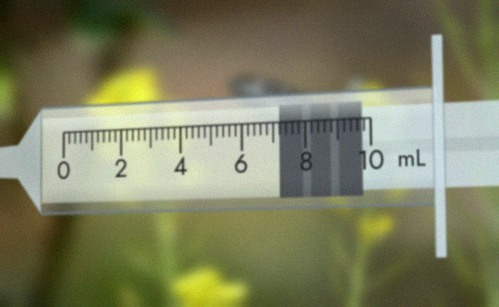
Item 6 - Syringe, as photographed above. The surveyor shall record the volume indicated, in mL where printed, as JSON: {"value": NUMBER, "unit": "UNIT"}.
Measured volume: {"value": 7.2, "unit": "mL"}
